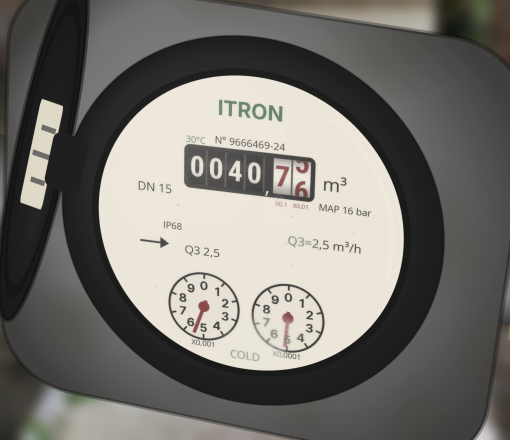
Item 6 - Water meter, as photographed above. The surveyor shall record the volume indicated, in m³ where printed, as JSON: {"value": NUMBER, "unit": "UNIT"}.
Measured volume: {"value": 40.7555, "unit": "m³"}
